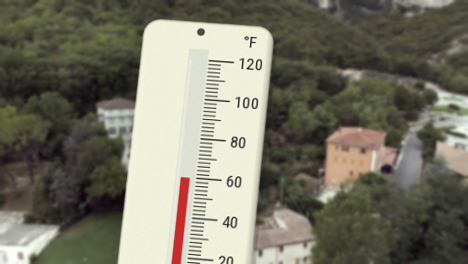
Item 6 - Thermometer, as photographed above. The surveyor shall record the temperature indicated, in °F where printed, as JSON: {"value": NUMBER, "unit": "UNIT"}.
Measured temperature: {"value": 60, "unit": "°F"}
